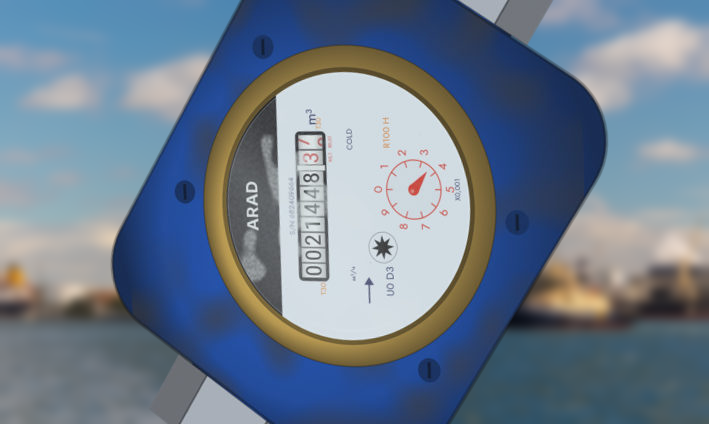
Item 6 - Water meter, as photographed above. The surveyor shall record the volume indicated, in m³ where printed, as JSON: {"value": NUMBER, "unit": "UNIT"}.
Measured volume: {"value": 21448.373, "unit": "m³"}
